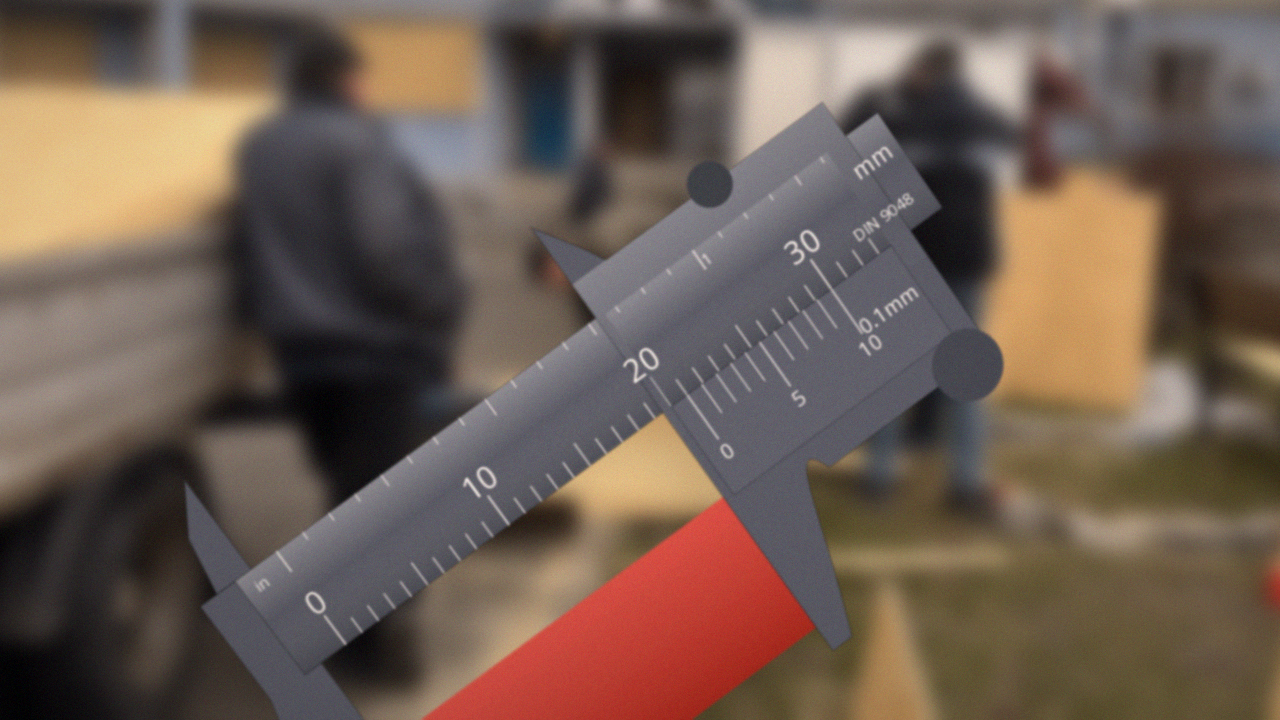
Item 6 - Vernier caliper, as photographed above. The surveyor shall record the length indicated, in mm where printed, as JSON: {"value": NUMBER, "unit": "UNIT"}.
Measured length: {"value": 21.0, "unit": "mm"}
